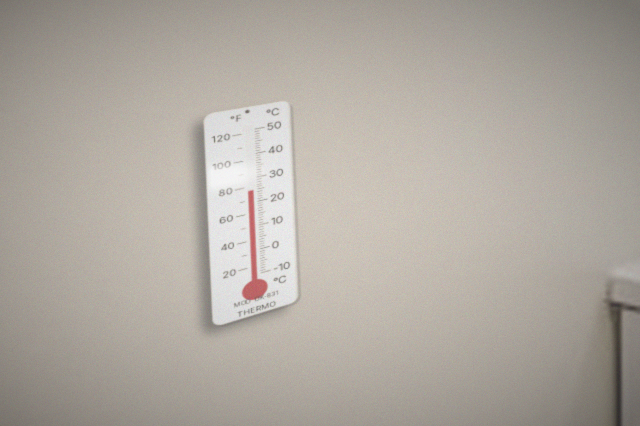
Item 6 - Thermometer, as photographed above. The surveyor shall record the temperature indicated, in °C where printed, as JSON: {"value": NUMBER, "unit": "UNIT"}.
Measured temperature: {"value": 25, "unit": "°C"}
